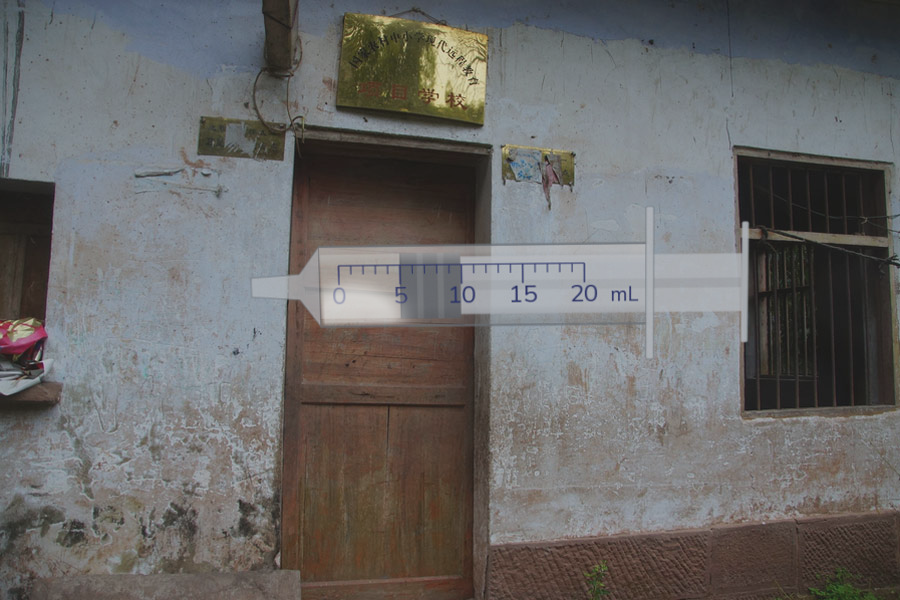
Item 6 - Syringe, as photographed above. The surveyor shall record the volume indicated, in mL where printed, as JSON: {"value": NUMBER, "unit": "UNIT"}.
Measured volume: {"value": 5, "unit": "mL"}
